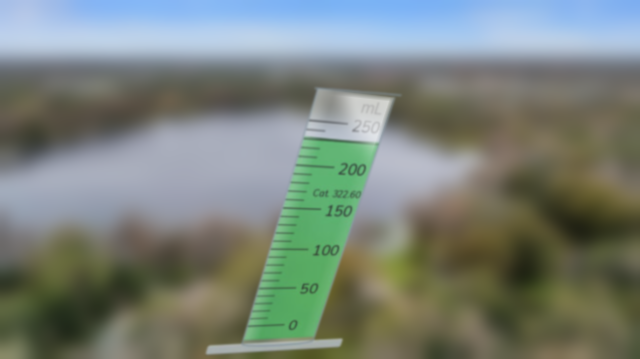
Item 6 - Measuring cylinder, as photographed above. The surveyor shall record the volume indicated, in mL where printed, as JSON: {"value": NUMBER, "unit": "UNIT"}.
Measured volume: {"value": 230, "unit": "mL"}
